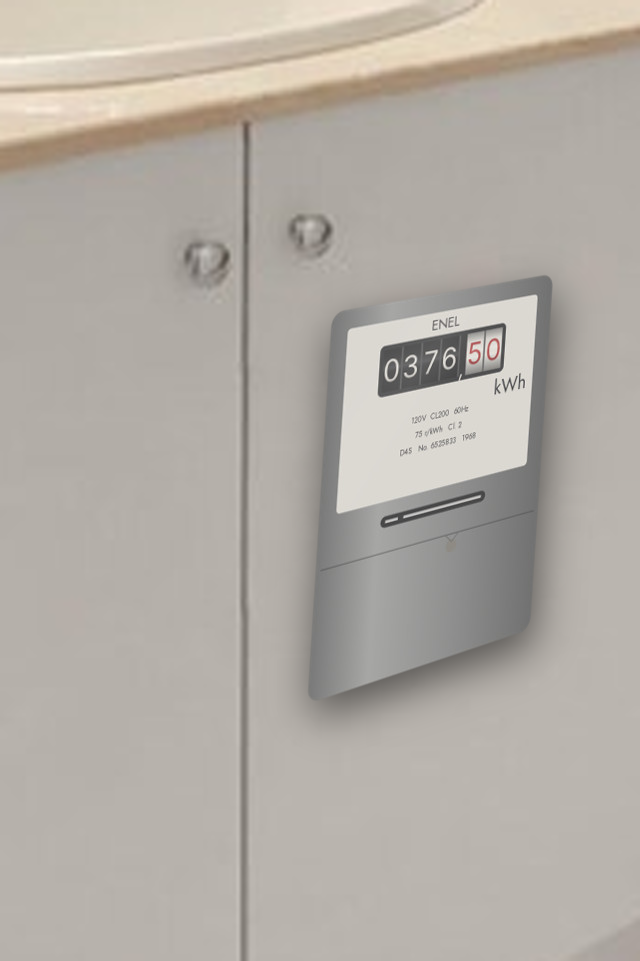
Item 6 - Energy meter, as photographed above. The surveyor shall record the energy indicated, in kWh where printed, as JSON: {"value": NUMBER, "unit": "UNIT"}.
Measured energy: {"value": 376.50, "unit": "kWh"}
